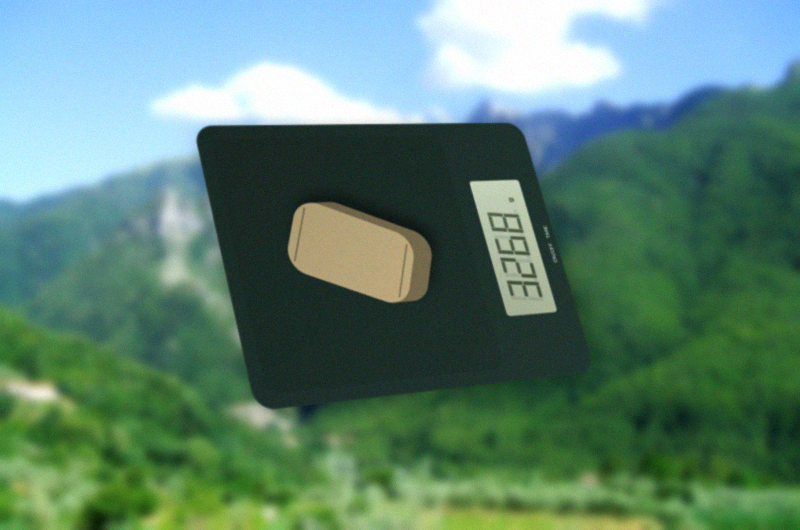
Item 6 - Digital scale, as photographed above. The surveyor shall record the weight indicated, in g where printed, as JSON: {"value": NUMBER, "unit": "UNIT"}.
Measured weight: {"value": 3268, "unit": "g"}
